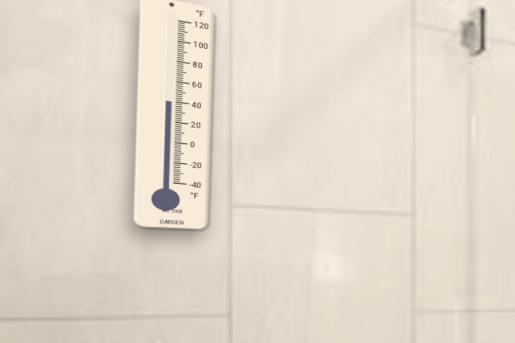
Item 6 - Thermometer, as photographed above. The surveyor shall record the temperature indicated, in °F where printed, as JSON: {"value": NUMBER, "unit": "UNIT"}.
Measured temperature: {"value": 40, "unit": "°F"}
